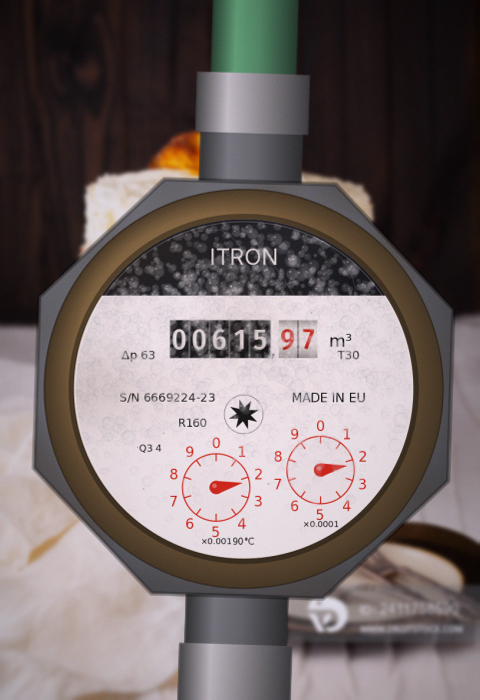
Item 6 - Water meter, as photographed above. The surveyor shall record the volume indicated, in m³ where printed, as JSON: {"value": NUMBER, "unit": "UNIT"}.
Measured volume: {"value": 615.9722, "unit": "m³"}
